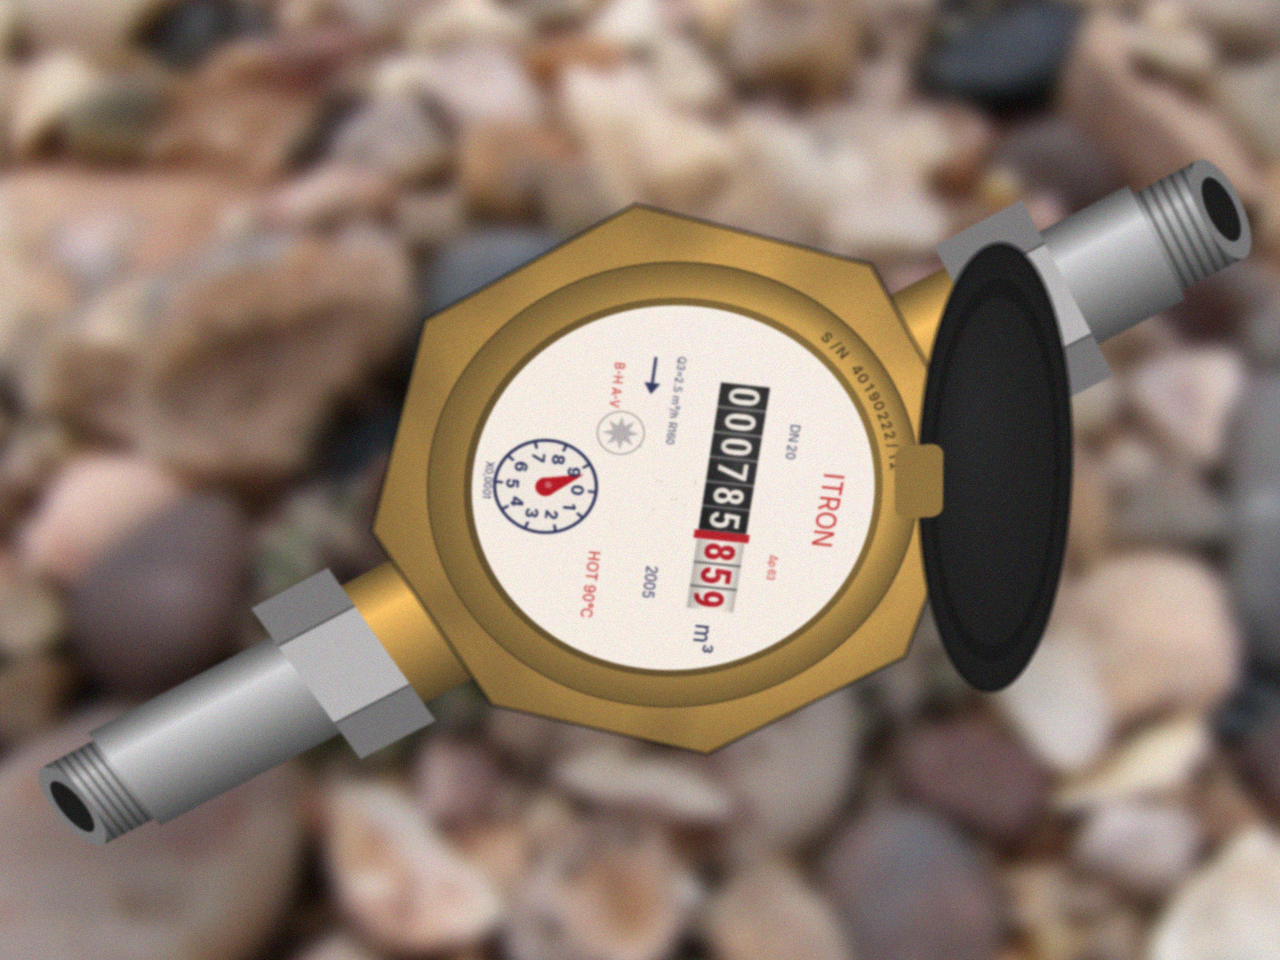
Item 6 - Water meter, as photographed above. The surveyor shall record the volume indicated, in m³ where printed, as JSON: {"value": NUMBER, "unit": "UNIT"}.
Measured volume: {"value": 785.8589, "unit": "m³"}
